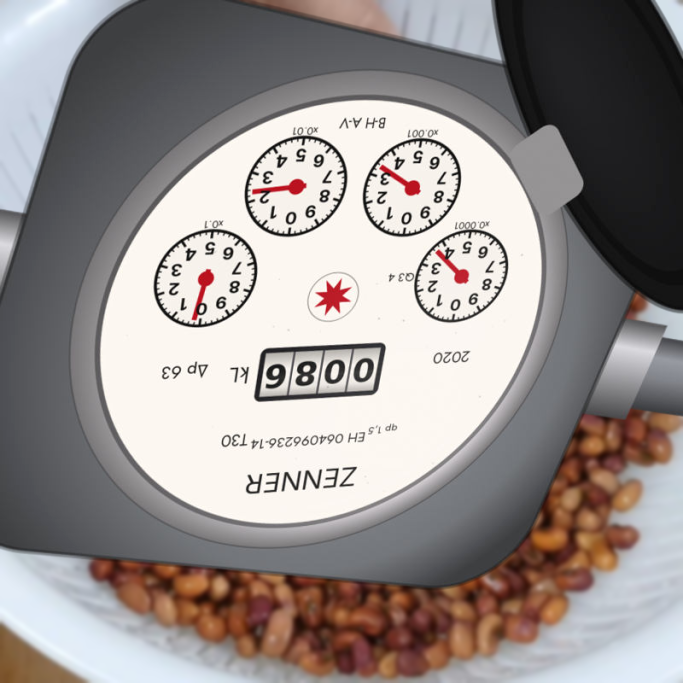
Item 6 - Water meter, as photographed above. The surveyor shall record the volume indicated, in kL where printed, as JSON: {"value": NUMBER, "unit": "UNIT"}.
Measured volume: {"value": 86.0233, "unit": "kL"}
